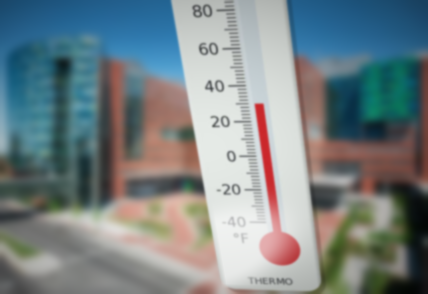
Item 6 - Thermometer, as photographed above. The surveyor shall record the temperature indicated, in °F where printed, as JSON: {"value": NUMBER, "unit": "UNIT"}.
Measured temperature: {"value": 30, "unit": "°F"}
